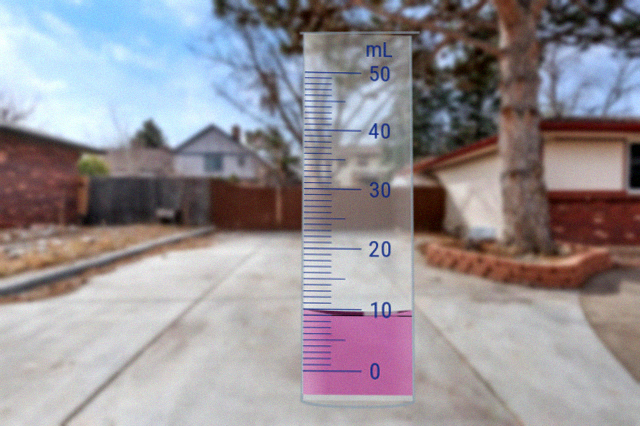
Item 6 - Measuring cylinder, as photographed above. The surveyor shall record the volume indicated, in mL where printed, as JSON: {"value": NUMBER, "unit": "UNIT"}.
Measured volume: {"value": 9, "unit": "mL"}
